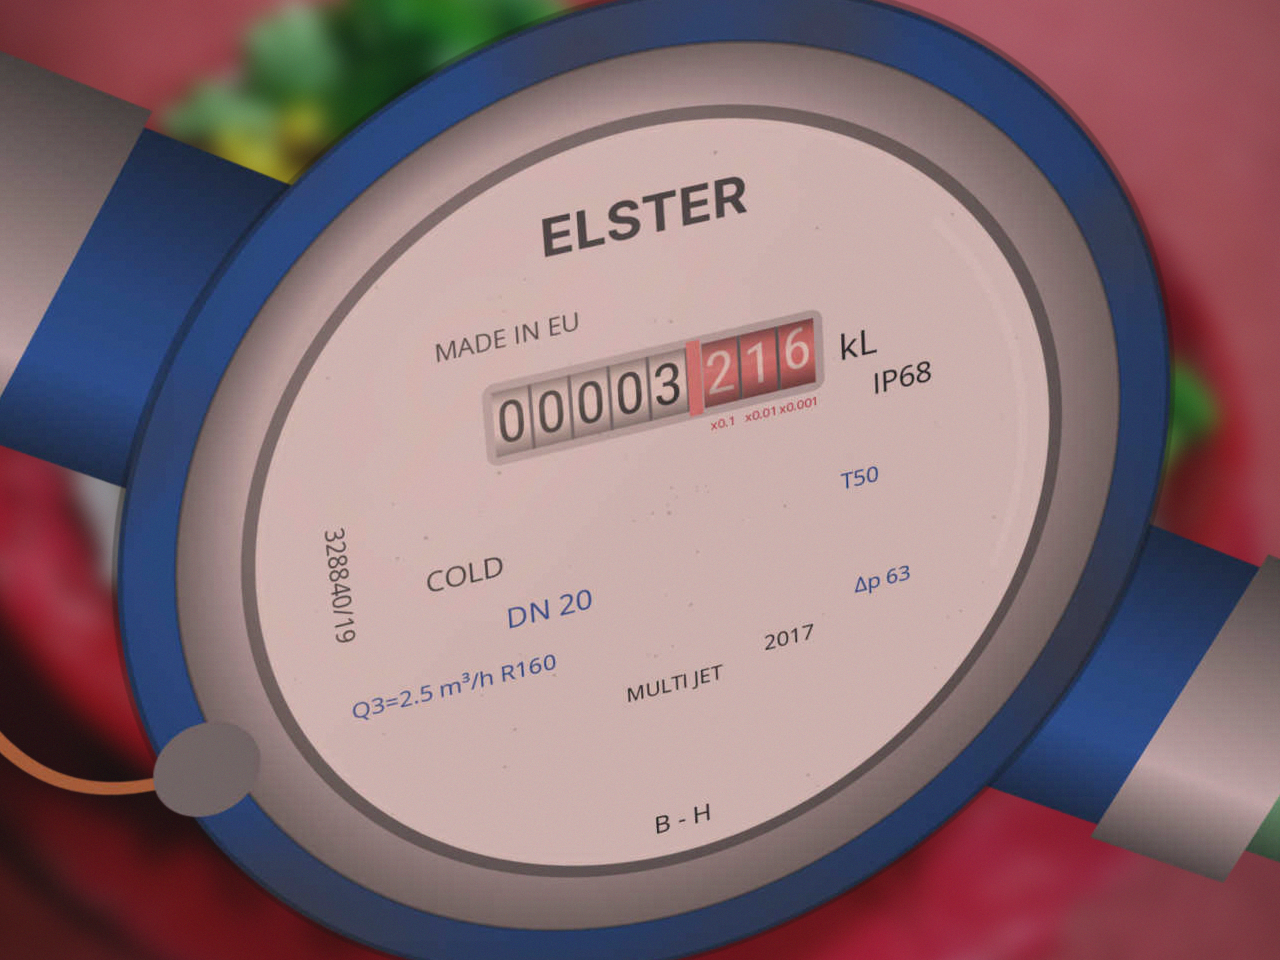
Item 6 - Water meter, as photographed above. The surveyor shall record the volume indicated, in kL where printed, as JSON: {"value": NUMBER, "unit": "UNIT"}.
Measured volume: {"value": 3.216, "unit": "kL"}
